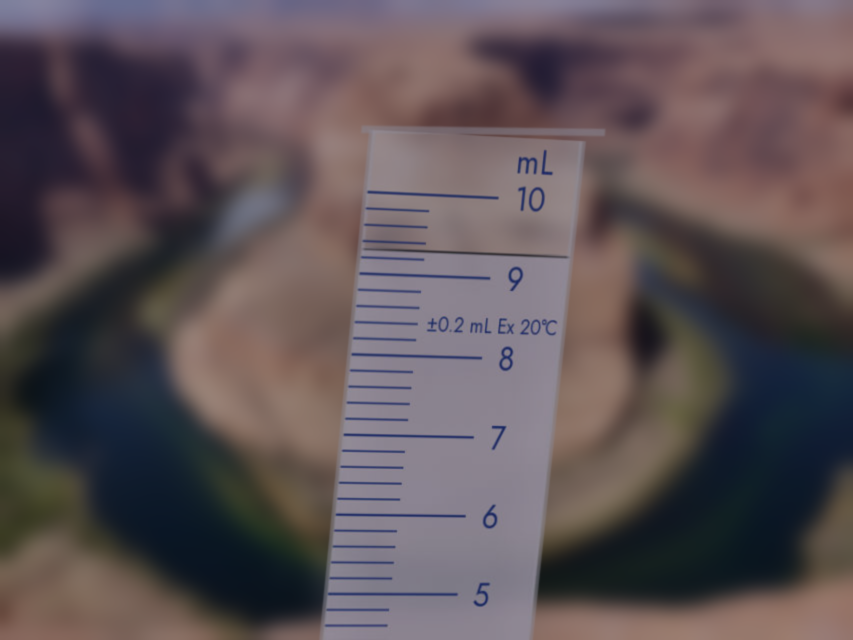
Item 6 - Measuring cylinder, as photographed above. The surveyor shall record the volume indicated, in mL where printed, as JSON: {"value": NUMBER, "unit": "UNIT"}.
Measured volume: {"value": 9.3, "unit": "mL"}
